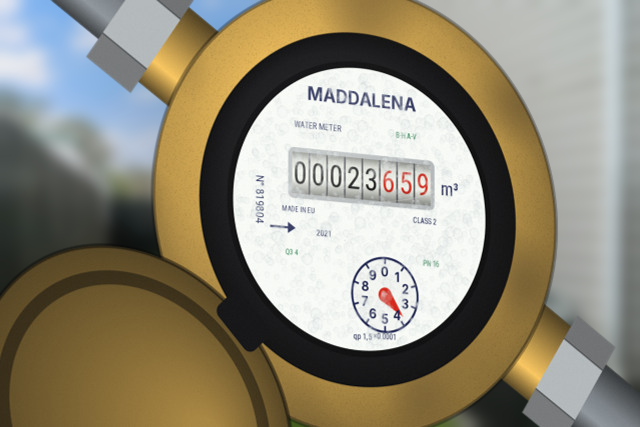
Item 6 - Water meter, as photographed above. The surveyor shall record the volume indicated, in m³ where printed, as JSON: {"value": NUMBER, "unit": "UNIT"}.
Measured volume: {"value": 23.6593, "unit": "m³"}
